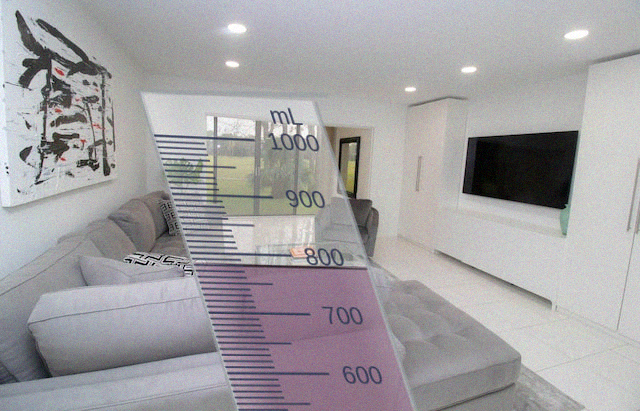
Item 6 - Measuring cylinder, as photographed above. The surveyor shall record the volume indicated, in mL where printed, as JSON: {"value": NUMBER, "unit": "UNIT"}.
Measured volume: {"value": 780, "unit": "mL"}
